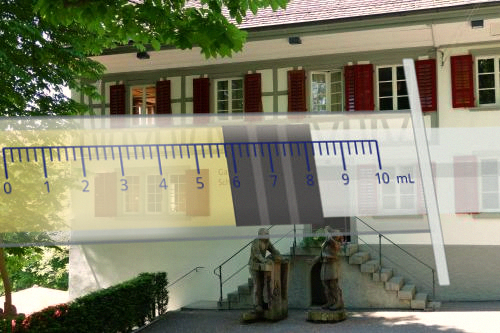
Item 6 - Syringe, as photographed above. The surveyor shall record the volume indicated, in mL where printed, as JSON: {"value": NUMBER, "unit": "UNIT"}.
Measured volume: {"value": 5.8, "unit": "mL"}
